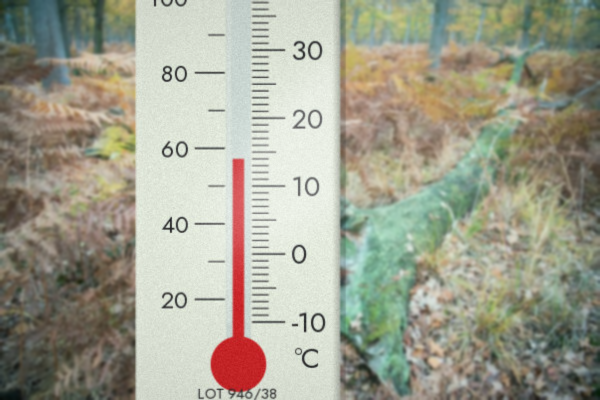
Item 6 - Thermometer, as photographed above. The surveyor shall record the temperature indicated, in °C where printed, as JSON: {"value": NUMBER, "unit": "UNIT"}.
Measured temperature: {"value": 14, "unit": "°C"}
